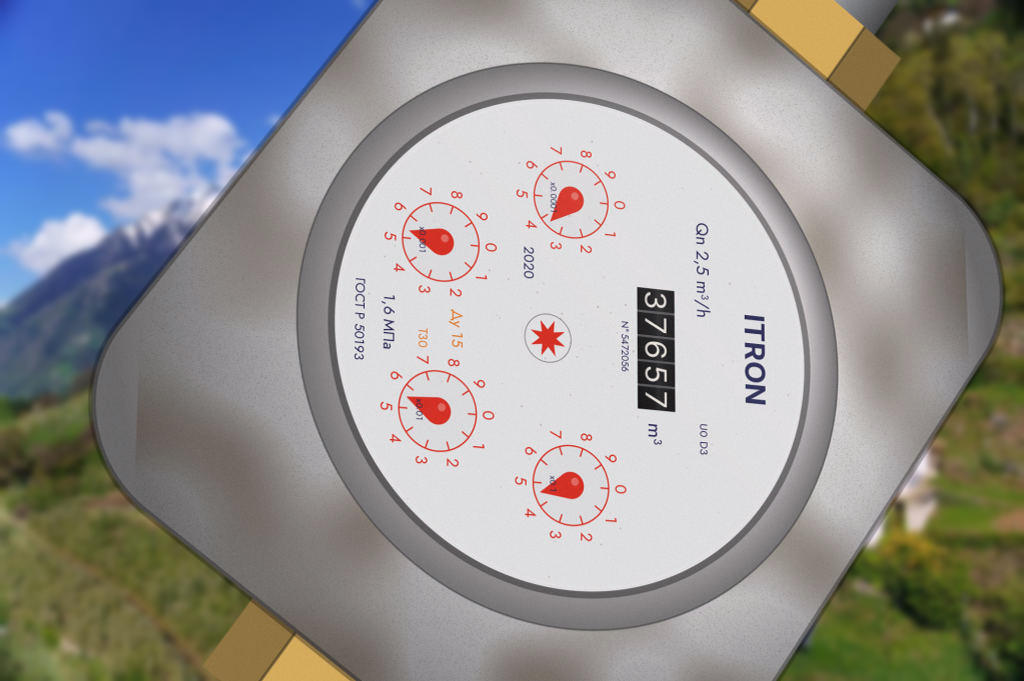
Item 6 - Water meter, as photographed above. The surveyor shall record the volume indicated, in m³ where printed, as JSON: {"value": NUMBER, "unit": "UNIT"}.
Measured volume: {"value": 37657.4553, "unit": "m³"}
